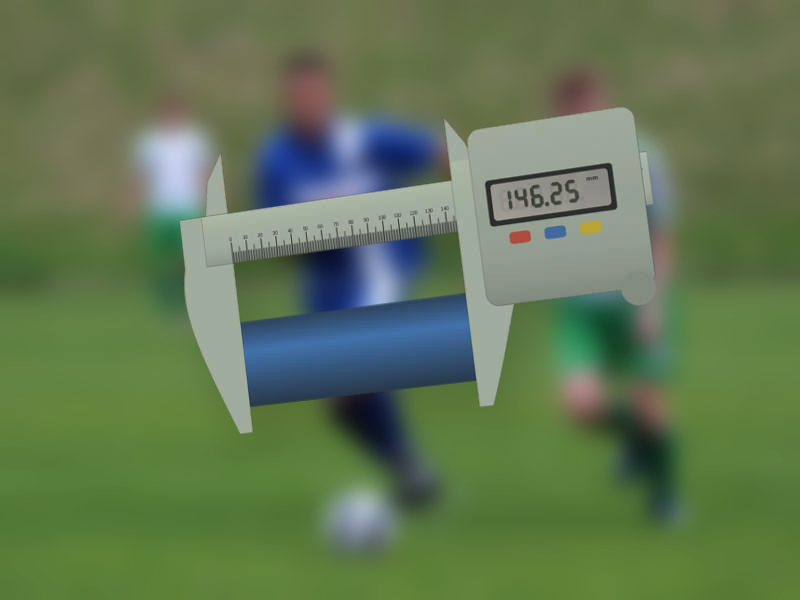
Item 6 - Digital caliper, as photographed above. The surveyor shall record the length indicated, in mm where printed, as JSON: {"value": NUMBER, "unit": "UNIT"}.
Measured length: {"value": 146.25, "unit": "mm"}
